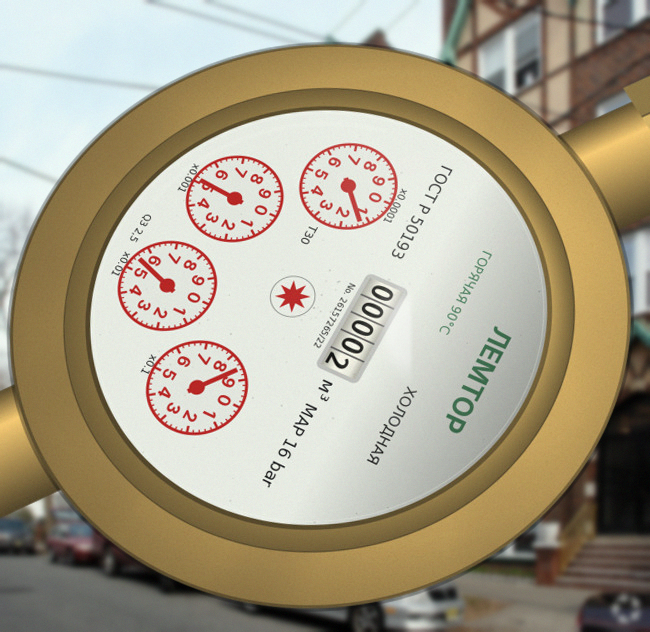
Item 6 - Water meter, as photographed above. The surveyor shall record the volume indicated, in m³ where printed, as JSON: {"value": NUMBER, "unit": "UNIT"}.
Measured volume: {"value": 1.8551, "unit": "m³"}
